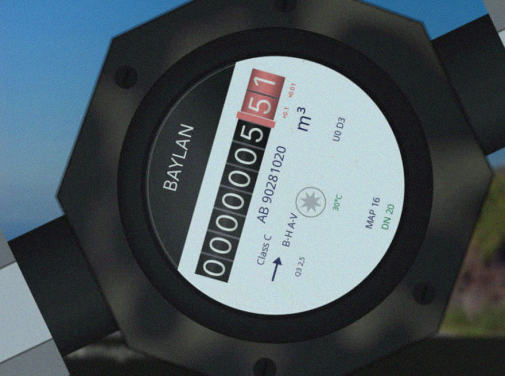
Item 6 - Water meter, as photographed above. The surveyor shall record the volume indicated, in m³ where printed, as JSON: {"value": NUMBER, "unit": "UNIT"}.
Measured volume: {"value": 5.51, "unit": "m³"}
